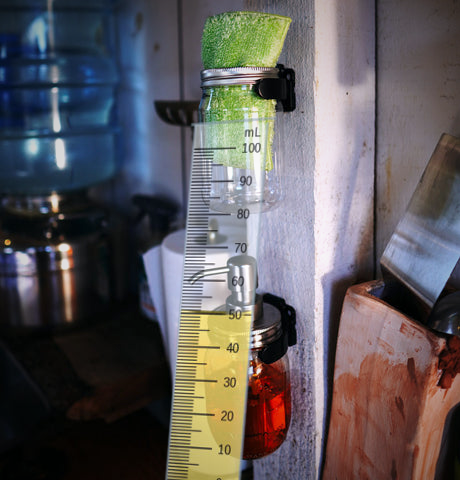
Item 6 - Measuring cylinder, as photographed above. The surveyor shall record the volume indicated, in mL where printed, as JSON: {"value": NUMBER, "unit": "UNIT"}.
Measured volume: {"value": 50, "unit": "mL"}
